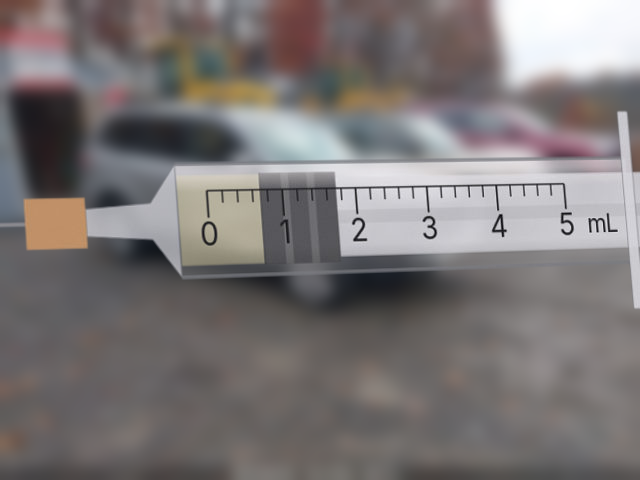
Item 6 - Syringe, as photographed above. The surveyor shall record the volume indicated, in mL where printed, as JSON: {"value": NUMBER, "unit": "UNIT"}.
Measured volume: {"value": 0.7, "unit": "mL"}
